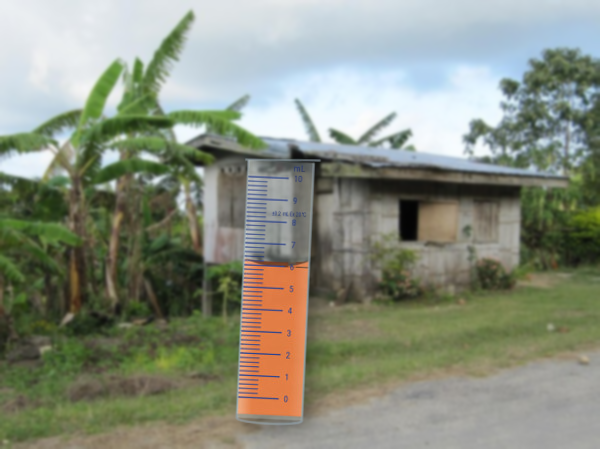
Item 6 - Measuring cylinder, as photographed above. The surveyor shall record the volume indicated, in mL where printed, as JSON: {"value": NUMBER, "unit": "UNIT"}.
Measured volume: {"value": 6, "unit": "mL"}
